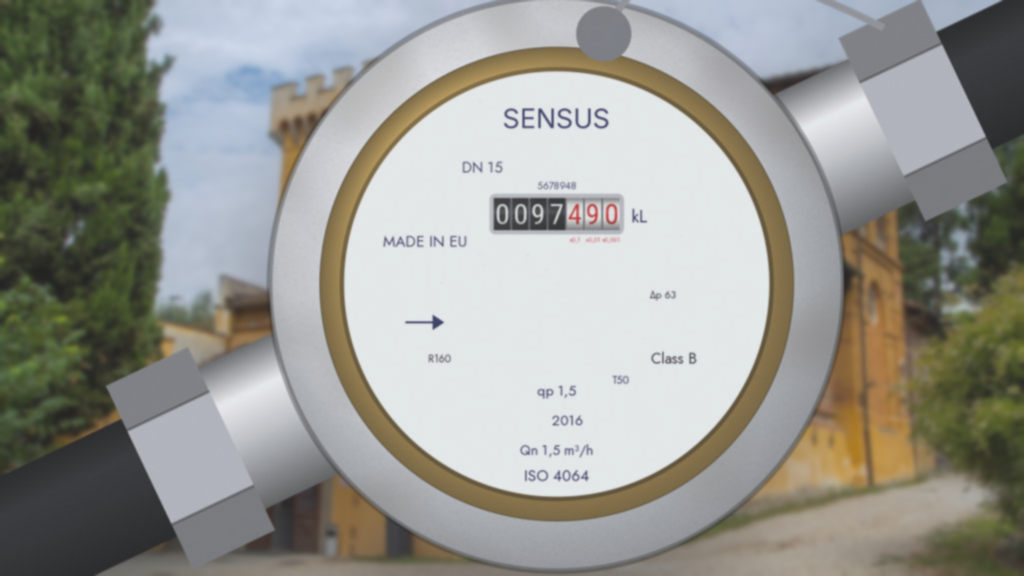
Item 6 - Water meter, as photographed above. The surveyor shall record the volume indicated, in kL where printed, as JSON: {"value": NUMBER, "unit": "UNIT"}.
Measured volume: {"value": 97.490, "unit": "kL"}
